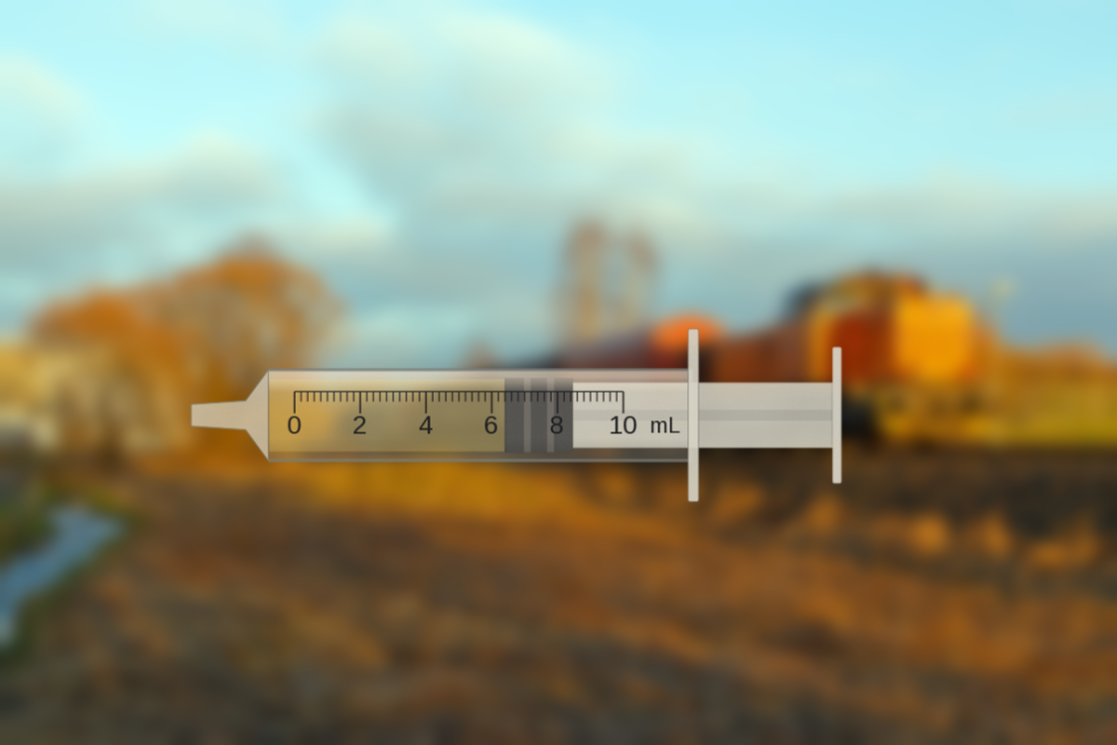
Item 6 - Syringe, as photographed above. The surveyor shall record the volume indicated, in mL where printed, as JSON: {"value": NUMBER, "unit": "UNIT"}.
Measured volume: {"value": 6.4, "unit": "mL"}
